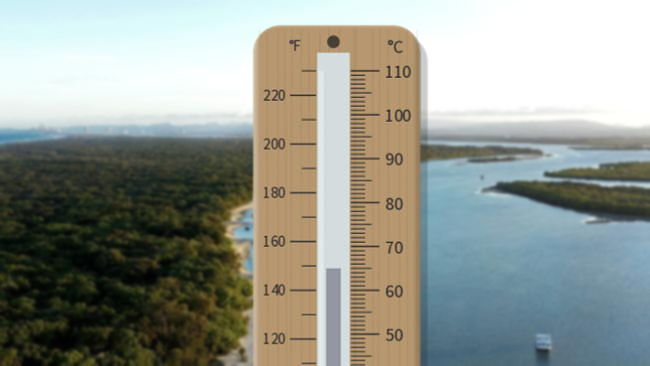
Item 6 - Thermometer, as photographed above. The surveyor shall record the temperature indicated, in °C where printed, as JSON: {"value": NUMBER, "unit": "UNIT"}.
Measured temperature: {"value": 65, "unit": "°C"}
